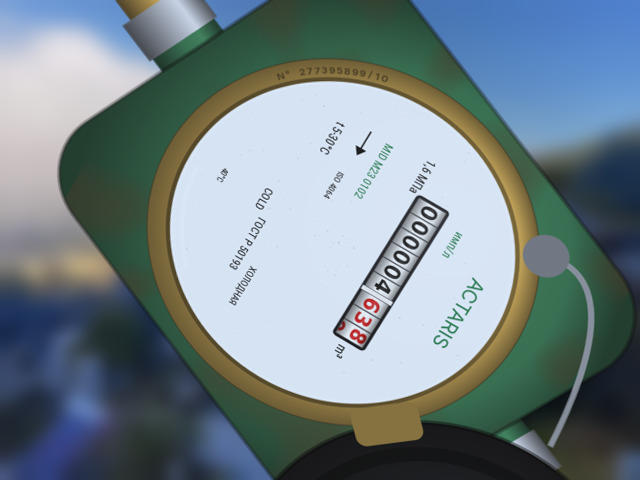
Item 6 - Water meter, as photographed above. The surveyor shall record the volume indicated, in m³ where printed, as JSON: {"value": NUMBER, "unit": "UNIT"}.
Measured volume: {"value": 4.638, "unit": "m³"}
